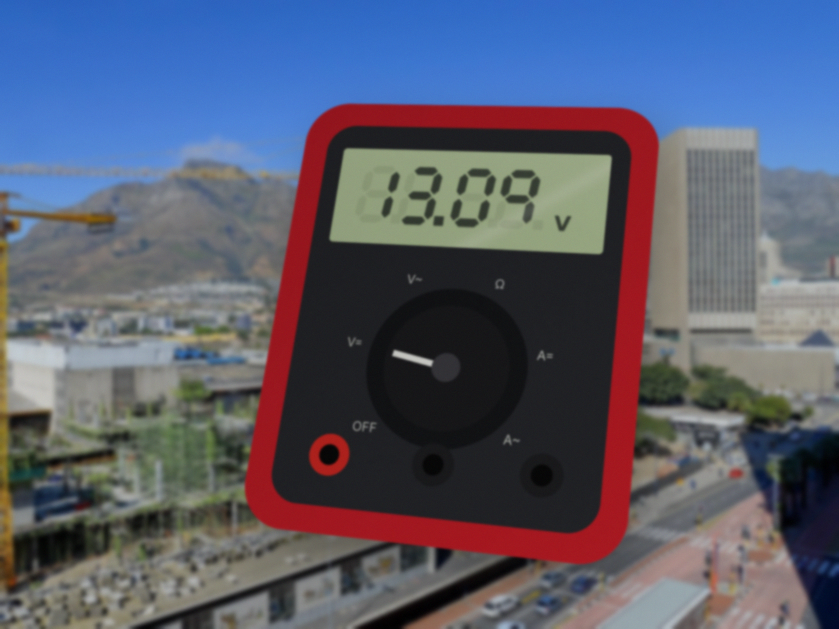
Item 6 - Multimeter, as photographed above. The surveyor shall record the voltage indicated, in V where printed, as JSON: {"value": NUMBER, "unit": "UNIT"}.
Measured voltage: {"value": 13.09, "unit": "V"}
